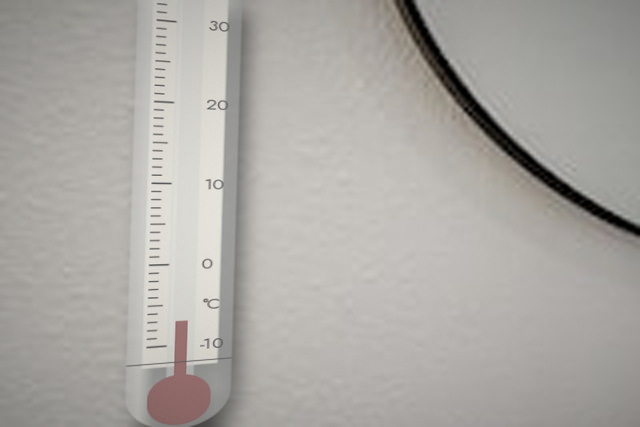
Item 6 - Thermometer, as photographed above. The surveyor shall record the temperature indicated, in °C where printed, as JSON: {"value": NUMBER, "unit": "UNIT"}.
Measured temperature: {"value": -7, "unit": "°C"}
